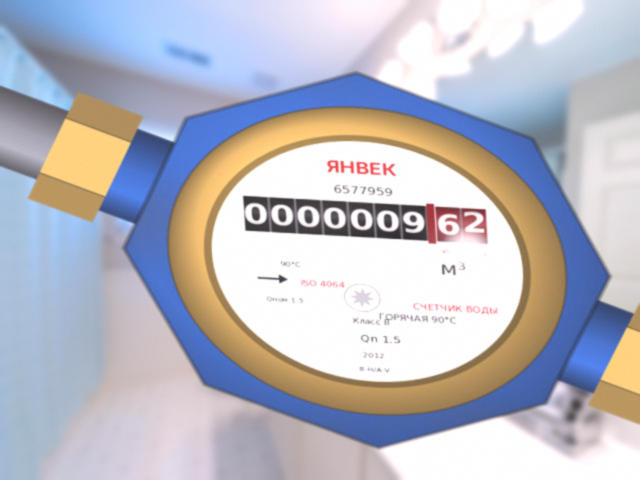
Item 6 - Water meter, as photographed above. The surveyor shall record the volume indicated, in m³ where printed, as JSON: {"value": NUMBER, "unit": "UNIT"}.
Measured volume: {"value": 9.62, "unit": "m³"}
